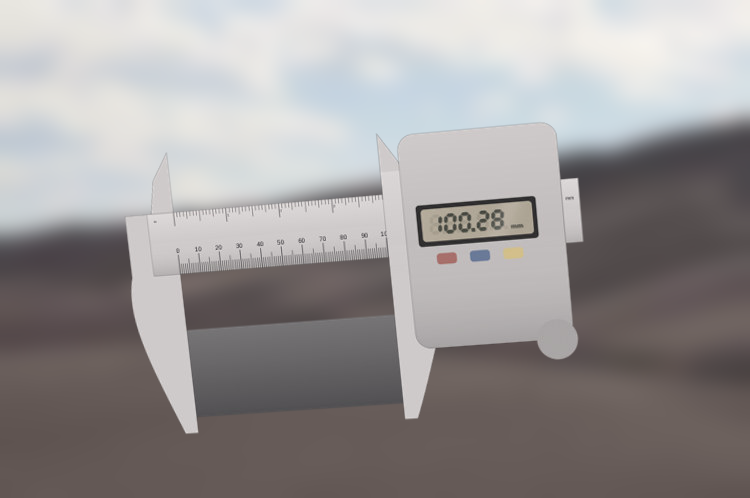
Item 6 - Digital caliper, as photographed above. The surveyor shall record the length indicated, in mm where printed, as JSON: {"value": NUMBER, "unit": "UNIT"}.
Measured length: {"value": 100.28, "unit": "mm"}
